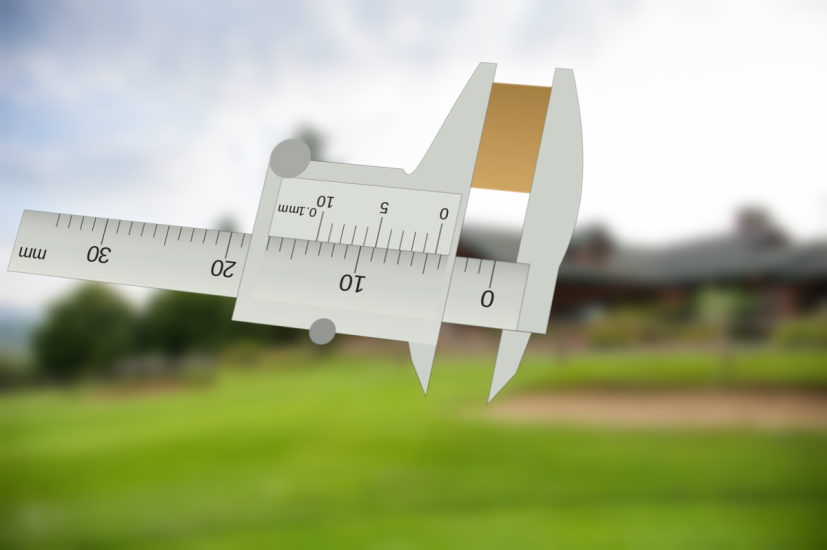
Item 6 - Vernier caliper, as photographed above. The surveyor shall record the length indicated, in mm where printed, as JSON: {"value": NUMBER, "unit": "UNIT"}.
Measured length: {"value": 4.4, "unit": "mm"}
